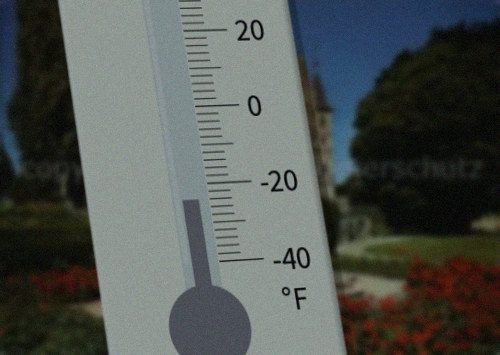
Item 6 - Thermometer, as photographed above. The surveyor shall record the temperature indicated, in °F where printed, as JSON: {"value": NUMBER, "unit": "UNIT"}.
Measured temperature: {"value": -24, "unit": "°F"}
